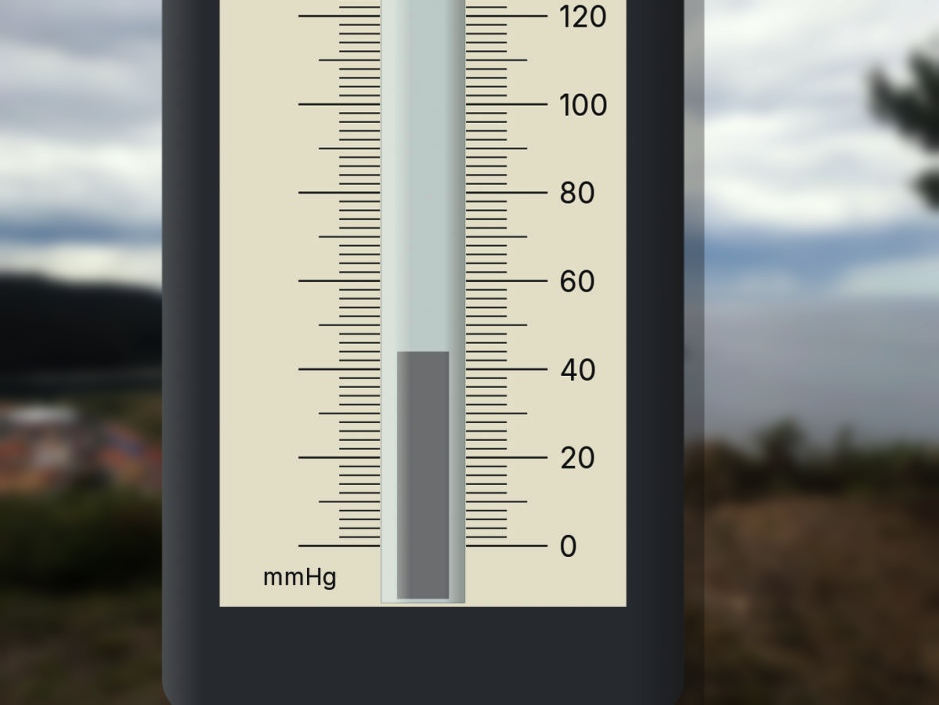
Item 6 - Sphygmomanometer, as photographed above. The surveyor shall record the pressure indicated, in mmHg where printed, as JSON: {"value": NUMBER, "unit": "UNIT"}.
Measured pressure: {"value": 44, "unit": "mmHg"}
